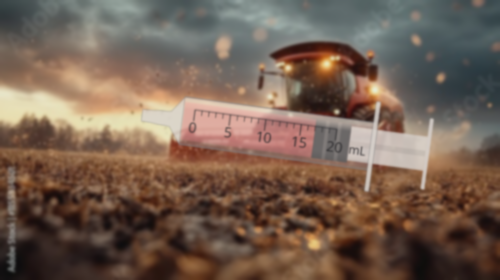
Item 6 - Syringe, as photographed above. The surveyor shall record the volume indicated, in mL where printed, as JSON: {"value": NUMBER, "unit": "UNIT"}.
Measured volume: {"value": 17, "unit": "mL"}
